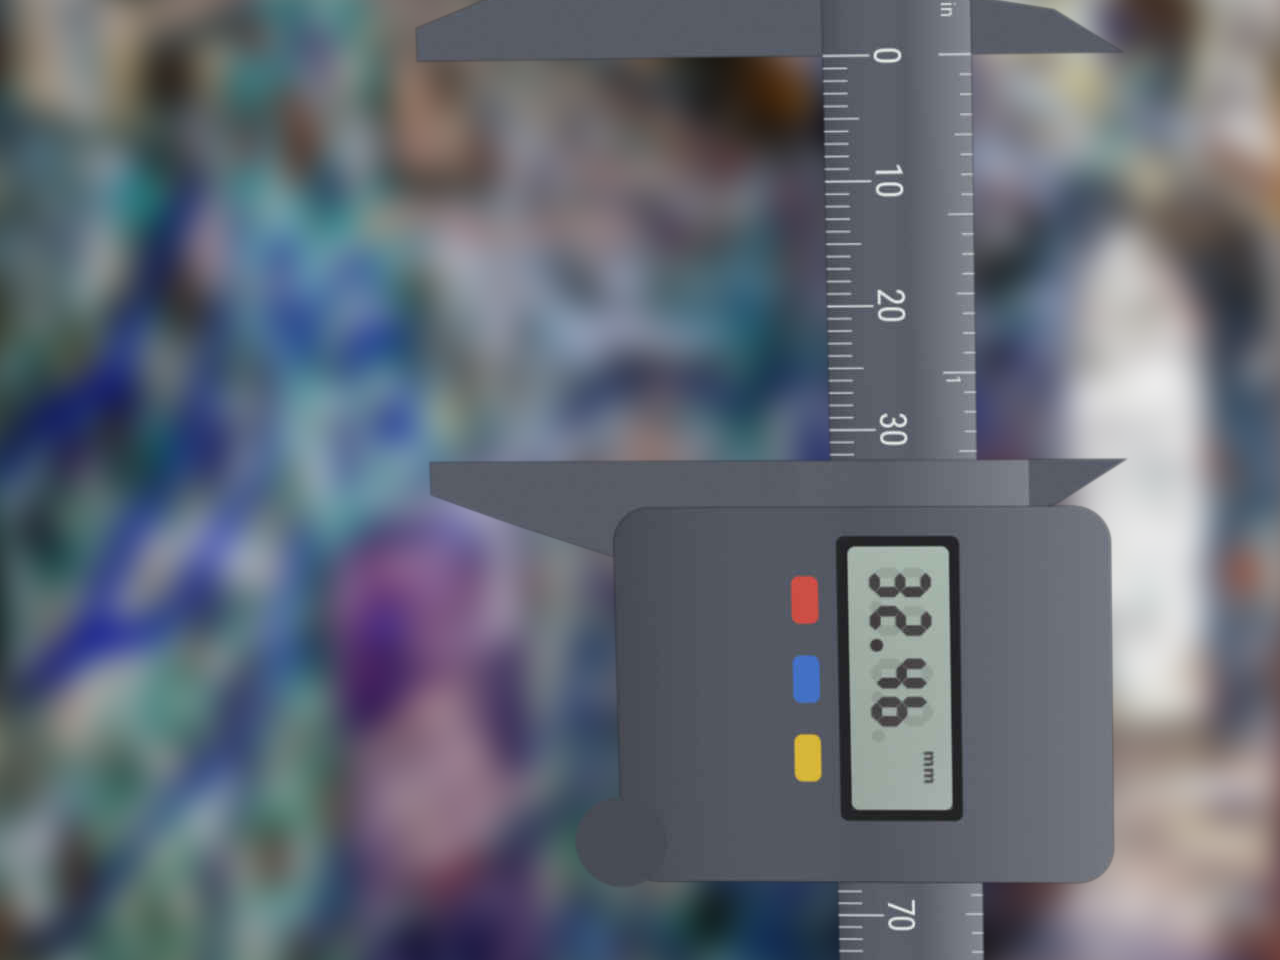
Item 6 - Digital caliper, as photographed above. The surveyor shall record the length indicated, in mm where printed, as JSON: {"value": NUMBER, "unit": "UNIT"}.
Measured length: {"value": 32.46, "unit": "mm"}
